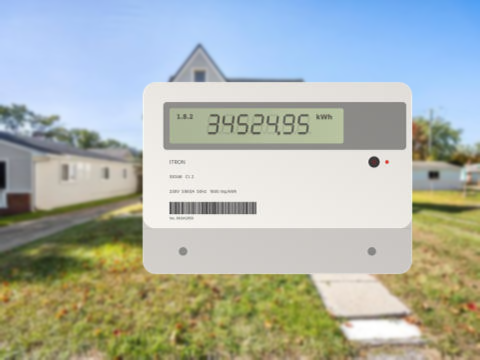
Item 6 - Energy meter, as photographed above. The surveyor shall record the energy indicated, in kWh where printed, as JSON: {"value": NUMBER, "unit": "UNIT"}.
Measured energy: {"value": 34524.95, "unit": "kWh"}
